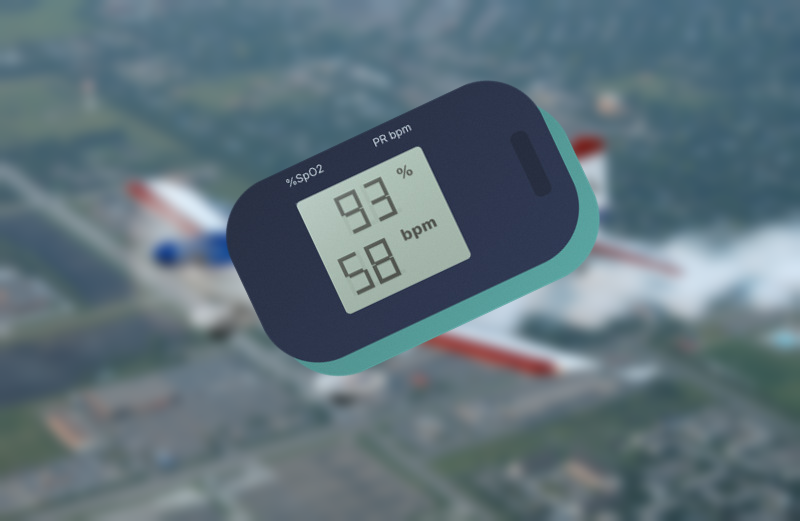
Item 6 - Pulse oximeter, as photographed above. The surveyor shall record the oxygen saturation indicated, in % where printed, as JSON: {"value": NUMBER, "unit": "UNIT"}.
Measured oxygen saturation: {"value": 93, "unit": "%"}
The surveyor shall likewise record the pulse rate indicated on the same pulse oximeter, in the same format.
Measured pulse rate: {"value": 58, "unit": "bpm"}
